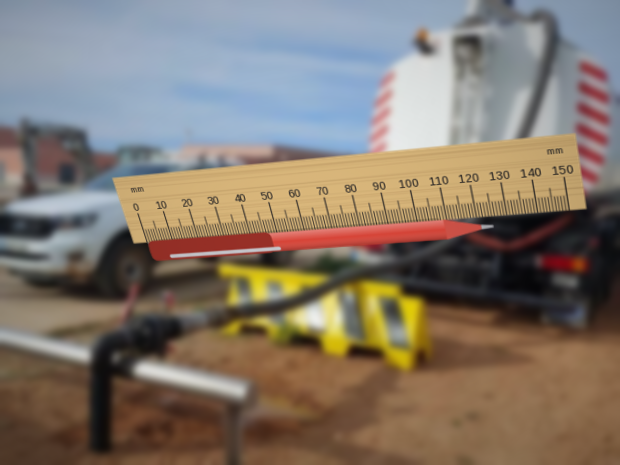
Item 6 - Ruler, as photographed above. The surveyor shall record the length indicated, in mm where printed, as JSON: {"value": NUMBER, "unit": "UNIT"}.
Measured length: {"value": 125, "unit": "mm"}
